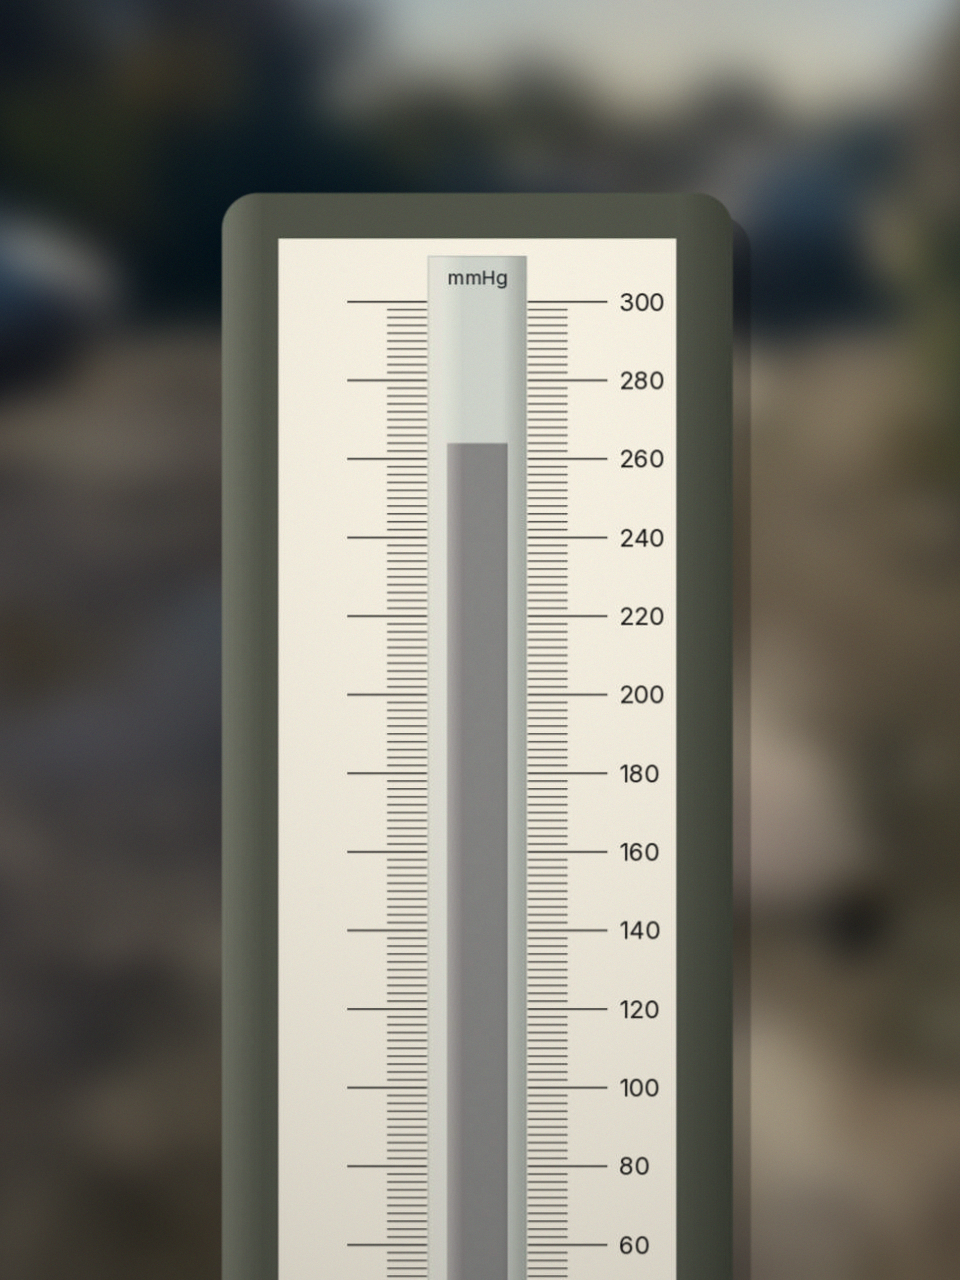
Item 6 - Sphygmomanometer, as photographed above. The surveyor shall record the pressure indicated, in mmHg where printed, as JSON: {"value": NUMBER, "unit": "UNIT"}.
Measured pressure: {"value": 264, "unit": "mmHg"}
